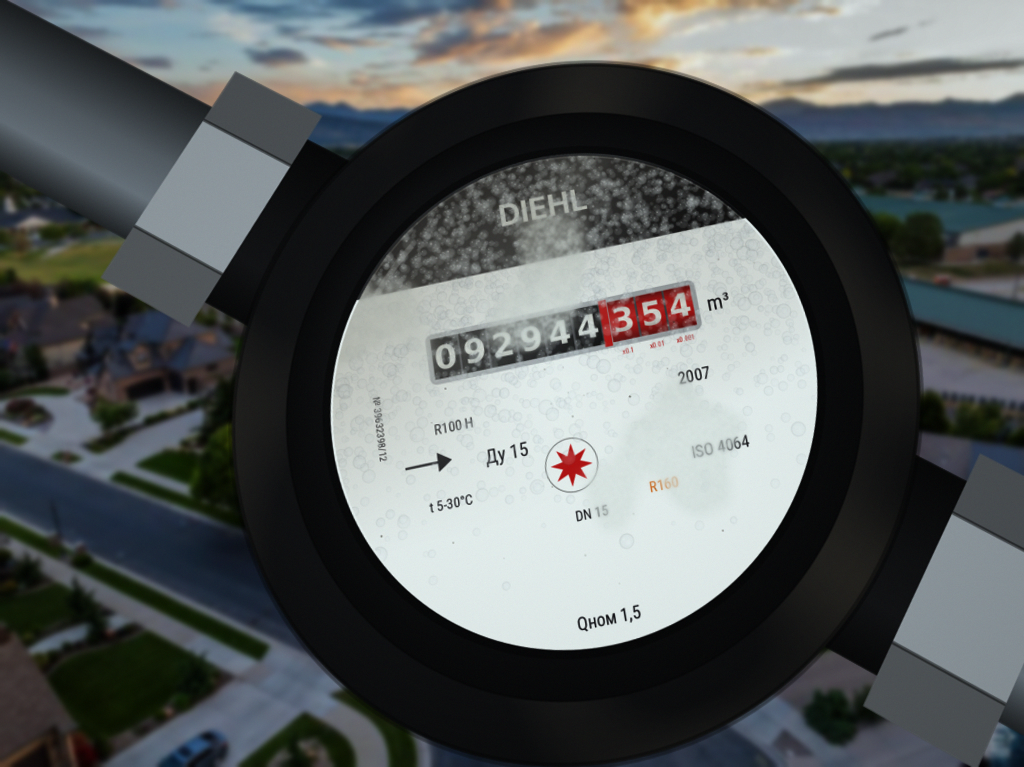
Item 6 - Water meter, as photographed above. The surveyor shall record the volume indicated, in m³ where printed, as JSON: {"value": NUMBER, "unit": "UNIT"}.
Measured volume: {"value": 92944.354, "unit": "m³"}
